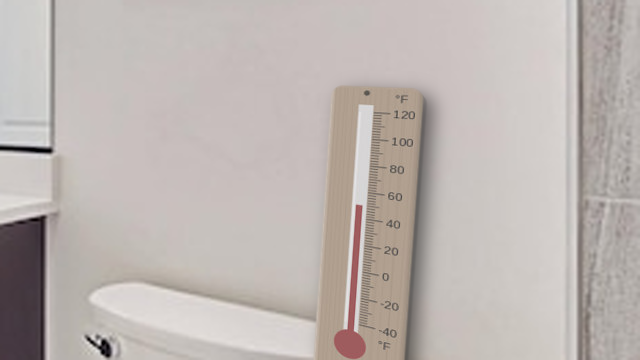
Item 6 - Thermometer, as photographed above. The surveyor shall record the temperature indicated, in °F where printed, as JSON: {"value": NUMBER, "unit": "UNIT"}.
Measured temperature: {"value": 50, "unit": "°F"}
